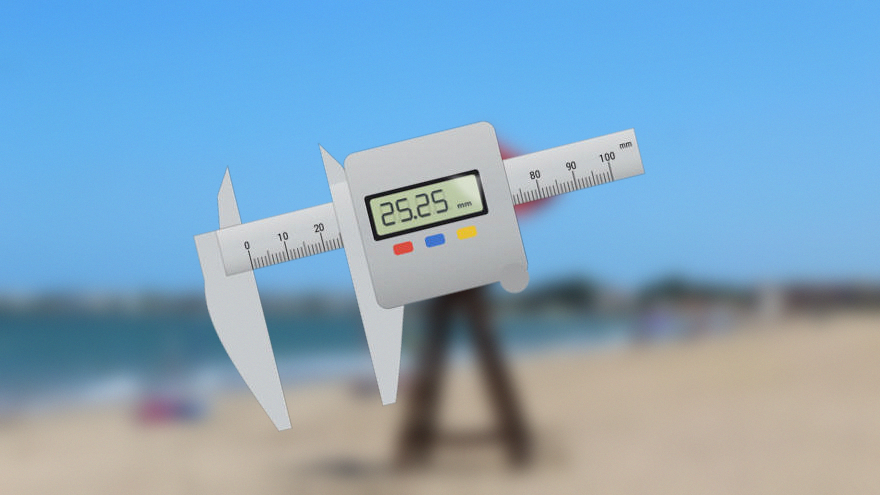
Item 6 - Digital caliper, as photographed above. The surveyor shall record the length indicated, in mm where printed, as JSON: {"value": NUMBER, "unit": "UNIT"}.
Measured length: {"value": 25.25, "unit": "mm"}
